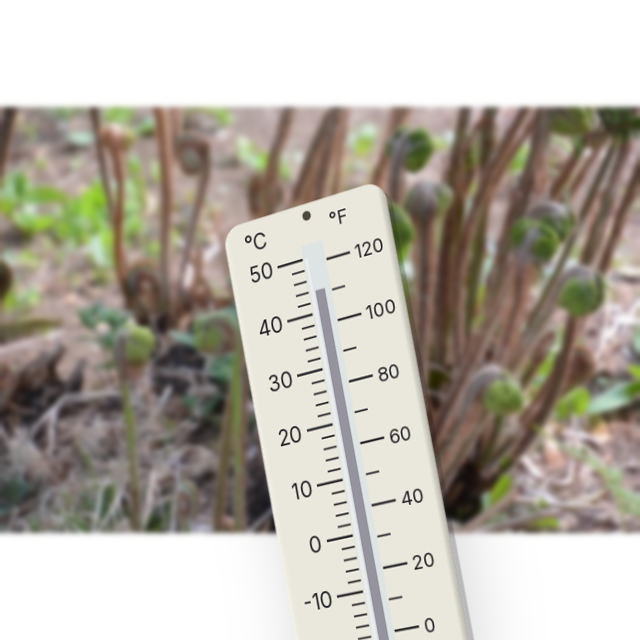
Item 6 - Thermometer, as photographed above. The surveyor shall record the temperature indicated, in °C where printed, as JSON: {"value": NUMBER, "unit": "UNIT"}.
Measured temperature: {"value": 44, "unit": "°C"}
